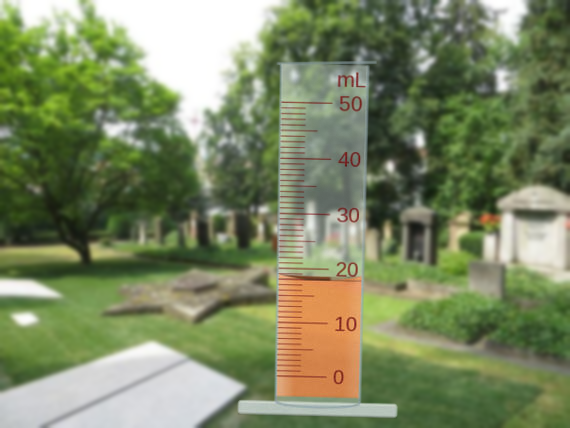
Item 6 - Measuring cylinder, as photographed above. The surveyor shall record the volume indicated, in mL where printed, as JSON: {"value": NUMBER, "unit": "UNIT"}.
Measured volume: {"value": 18, "unit": "mL"}
